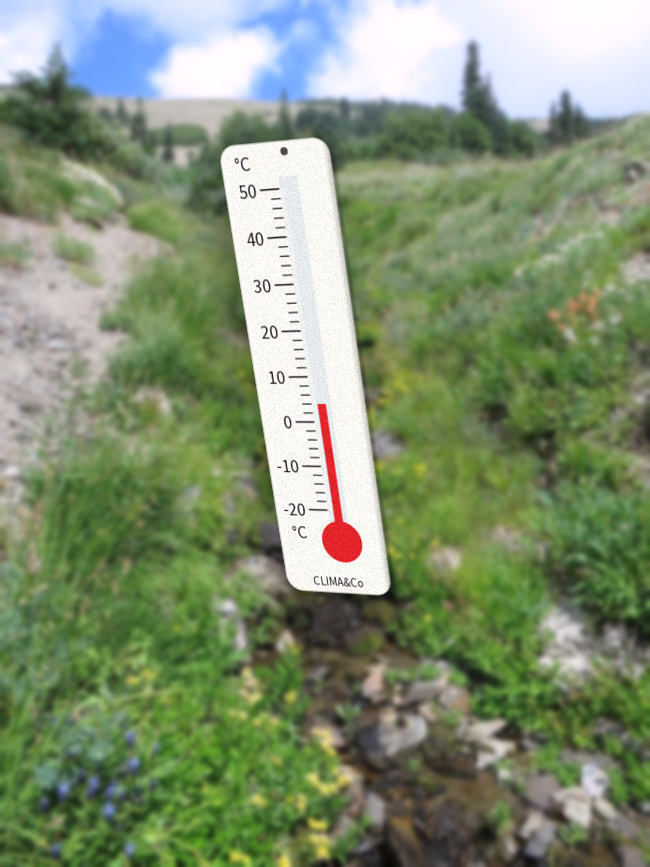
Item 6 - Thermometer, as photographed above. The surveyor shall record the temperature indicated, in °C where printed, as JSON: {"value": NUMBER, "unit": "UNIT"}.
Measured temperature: {"value": 4, "unit": "°C"}
